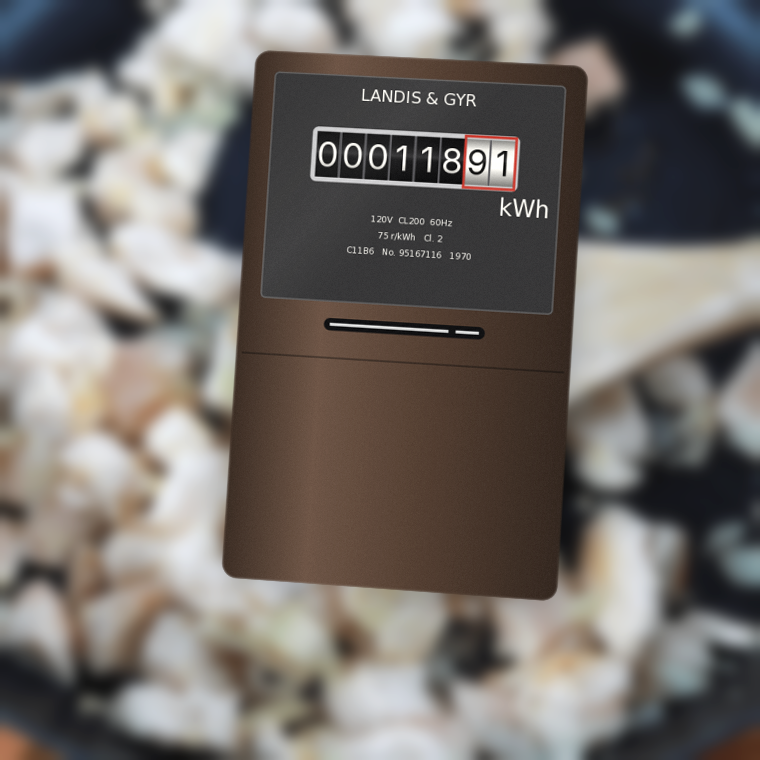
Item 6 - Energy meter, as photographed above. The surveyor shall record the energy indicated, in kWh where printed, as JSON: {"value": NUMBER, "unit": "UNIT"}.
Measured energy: {"value": 118.91, "unit": "kWh"}
